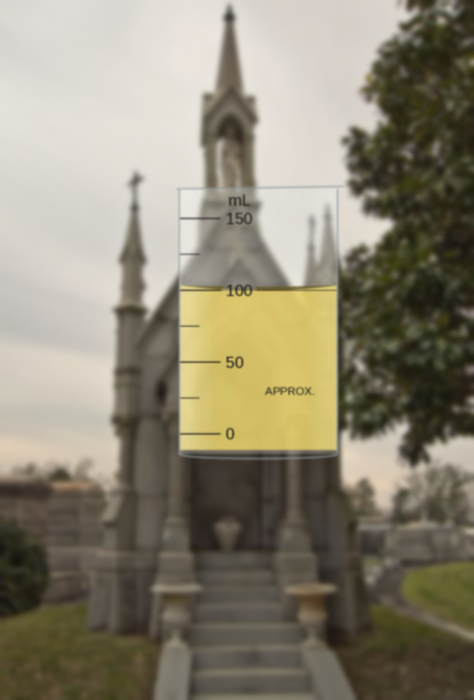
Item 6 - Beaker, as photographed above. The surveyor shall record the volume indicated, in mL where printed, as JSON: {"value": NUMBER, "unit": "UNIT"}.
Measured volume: {"value": 100, "unit": "mL"}
